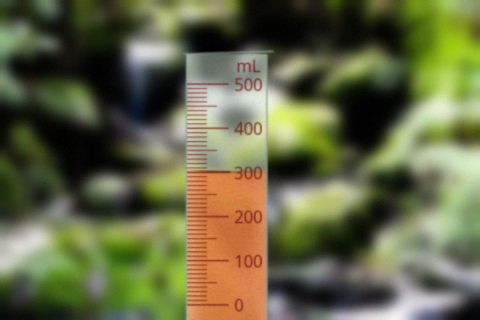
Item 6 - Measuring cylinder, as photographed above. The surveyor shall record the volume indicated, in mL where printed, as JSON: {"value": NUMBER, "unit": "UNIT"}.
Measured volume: {"value": 300, "unit": "mL"}
